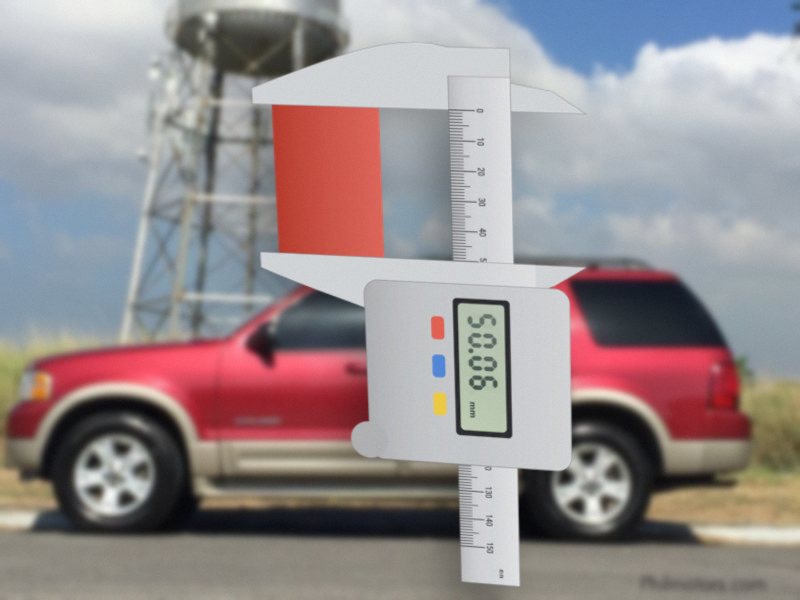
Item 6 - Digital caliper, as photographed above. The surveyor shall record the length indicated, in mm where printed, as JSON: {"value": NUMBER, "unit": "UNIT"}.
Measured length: {"value": 50.06, "unit": "mm"}
